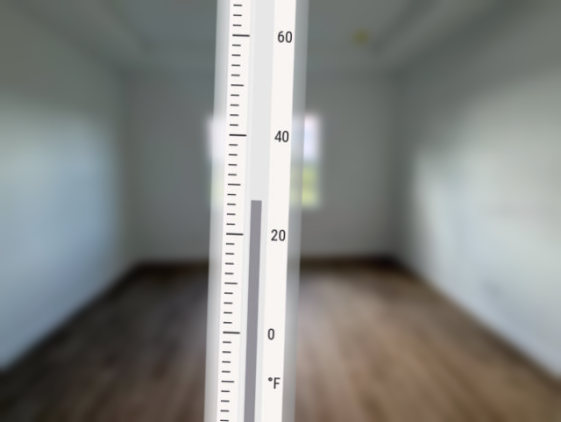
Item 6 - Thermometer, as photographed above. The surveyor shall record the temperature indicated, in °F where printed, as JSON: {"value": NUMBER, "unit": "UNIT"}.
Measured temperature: {"value": 27, "unit": "°F"}
